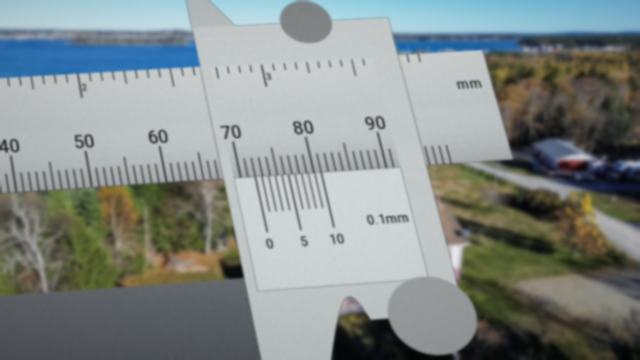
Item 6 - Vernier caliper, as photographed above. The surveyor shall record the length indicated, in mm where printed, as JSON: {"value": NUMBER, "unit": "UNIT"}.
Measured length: {"value": 72.0, "unit": "mm"}
